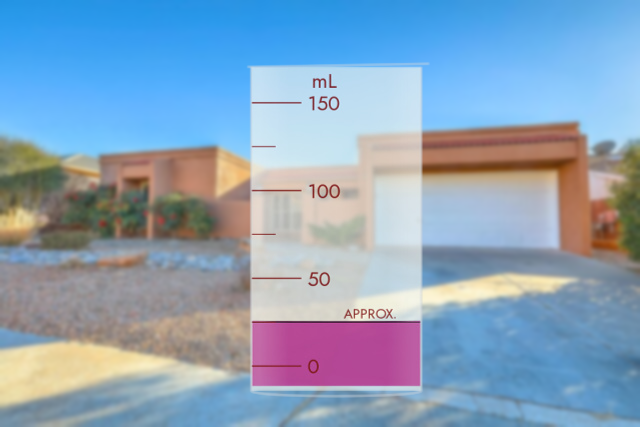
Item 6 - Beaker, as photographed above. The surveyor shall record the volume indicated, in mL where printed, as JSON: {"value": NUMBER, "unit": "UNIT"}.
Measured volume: {"value": 25, "unit": "mL"}
